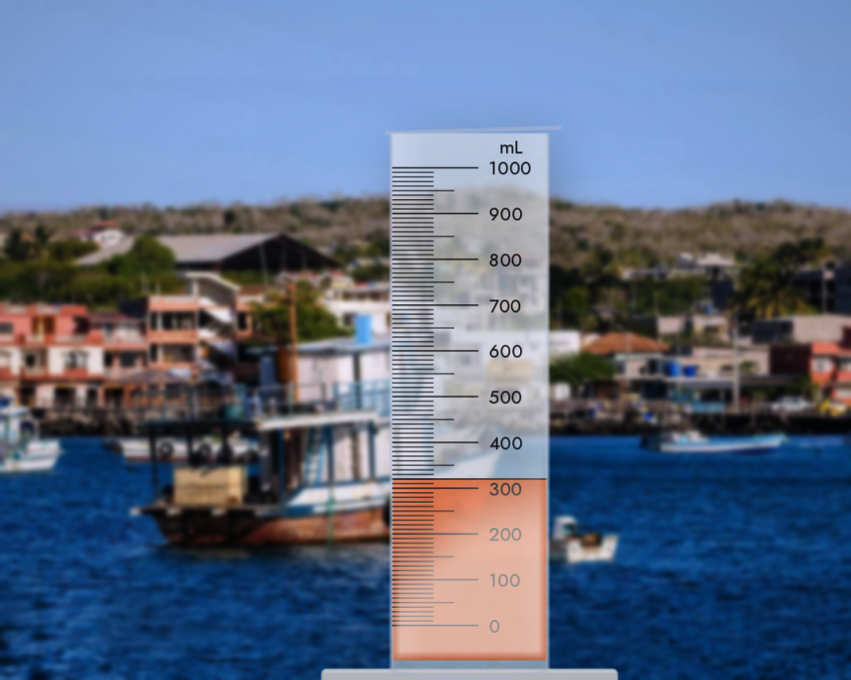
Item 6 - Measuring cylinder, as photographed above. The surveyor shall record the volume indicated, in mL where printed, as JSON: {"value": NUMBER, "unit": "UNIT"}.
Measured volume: {"value": 320, "unit": "mL"}
